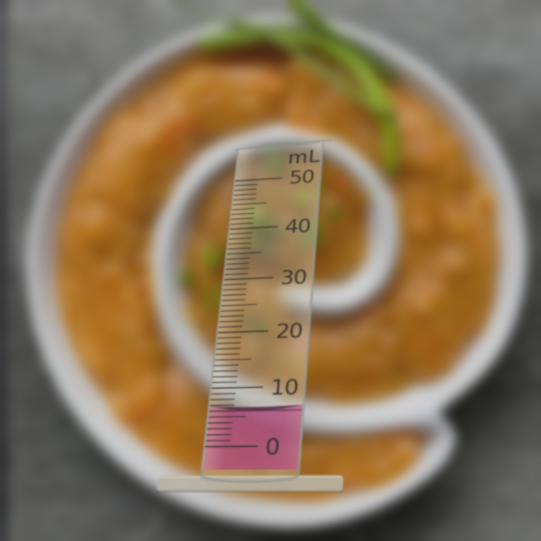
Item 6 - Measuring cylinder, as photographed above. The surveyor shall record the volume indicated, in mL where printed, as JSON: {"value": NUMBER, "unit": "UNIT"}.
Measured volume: {"value": 6, "unit": "mL"}
